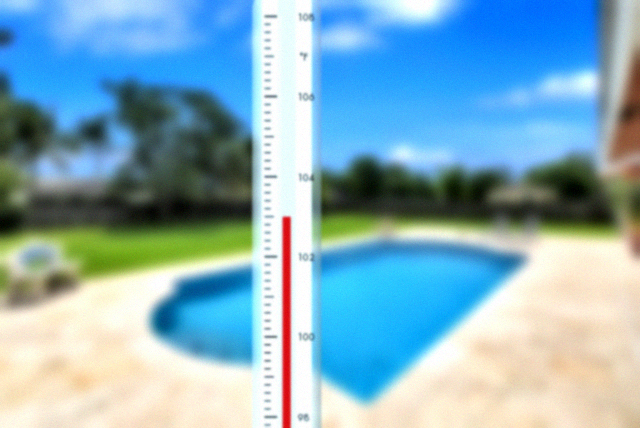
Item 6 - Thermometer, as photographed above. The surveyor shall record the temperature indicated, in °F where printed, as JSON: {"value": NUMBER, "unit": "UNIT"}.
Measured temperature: {"value": 103, "unit": "°F"}
